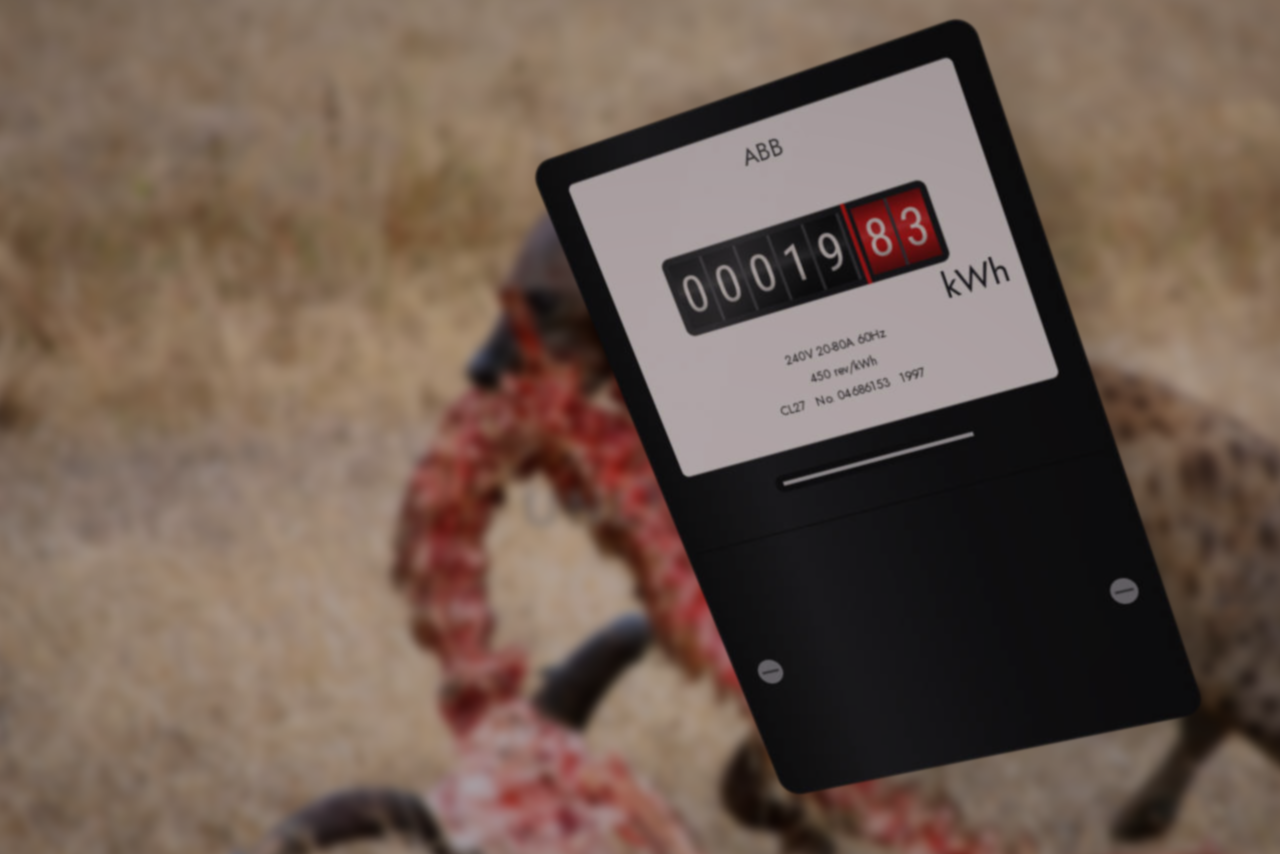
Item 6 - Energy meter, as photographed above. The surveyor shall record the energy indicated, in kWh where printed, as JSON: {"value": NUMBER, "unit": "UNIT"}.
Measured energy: {"value": 19.83, "unit": "kWh"}
